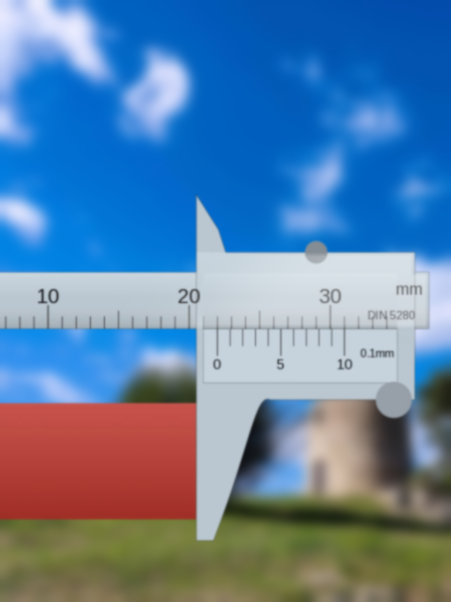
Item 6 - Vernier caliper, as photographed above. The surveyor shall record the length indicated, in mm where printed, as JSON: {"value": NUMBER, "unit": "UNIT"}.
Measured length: {"value": 22.0, "unit": "mm"}
